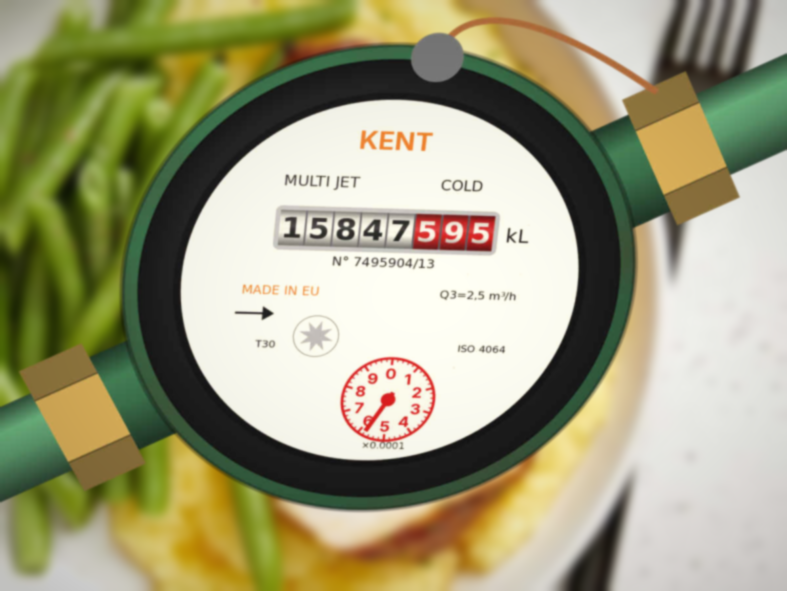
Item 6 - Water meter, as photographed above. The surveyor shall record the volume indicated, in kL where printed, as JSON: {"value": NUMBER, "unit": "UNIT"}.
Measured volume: {"value": 15847.5955, "unit": "kL"}
